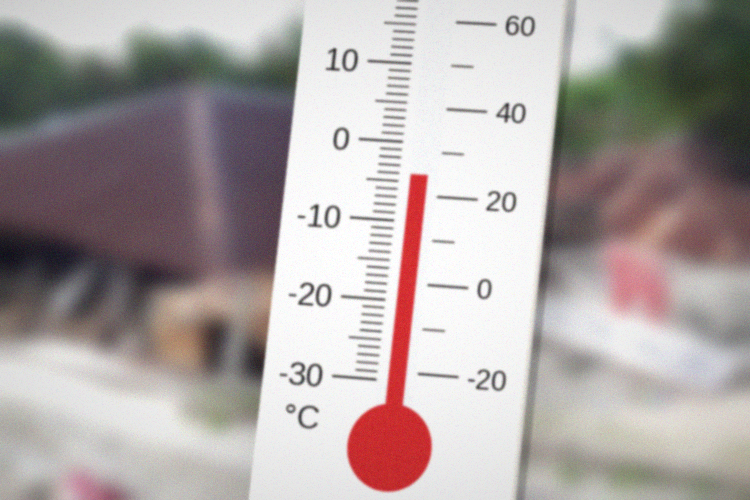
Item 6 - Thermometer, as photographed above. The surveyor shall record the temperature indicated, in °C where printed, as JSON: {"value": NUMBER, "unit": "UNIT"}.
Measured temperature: {"value": -4, "unit": "°C"}
